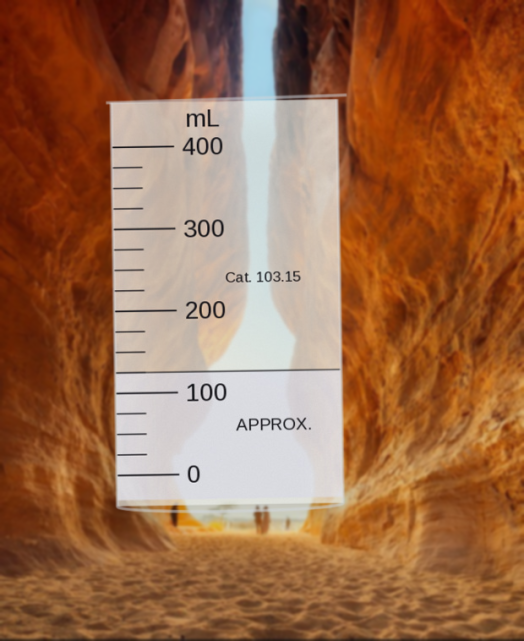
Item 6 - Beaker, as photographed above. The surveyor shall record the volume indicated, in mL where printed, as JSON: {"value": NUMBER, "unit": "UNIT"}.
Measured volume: {"value": 125, "unit": "mL"}
